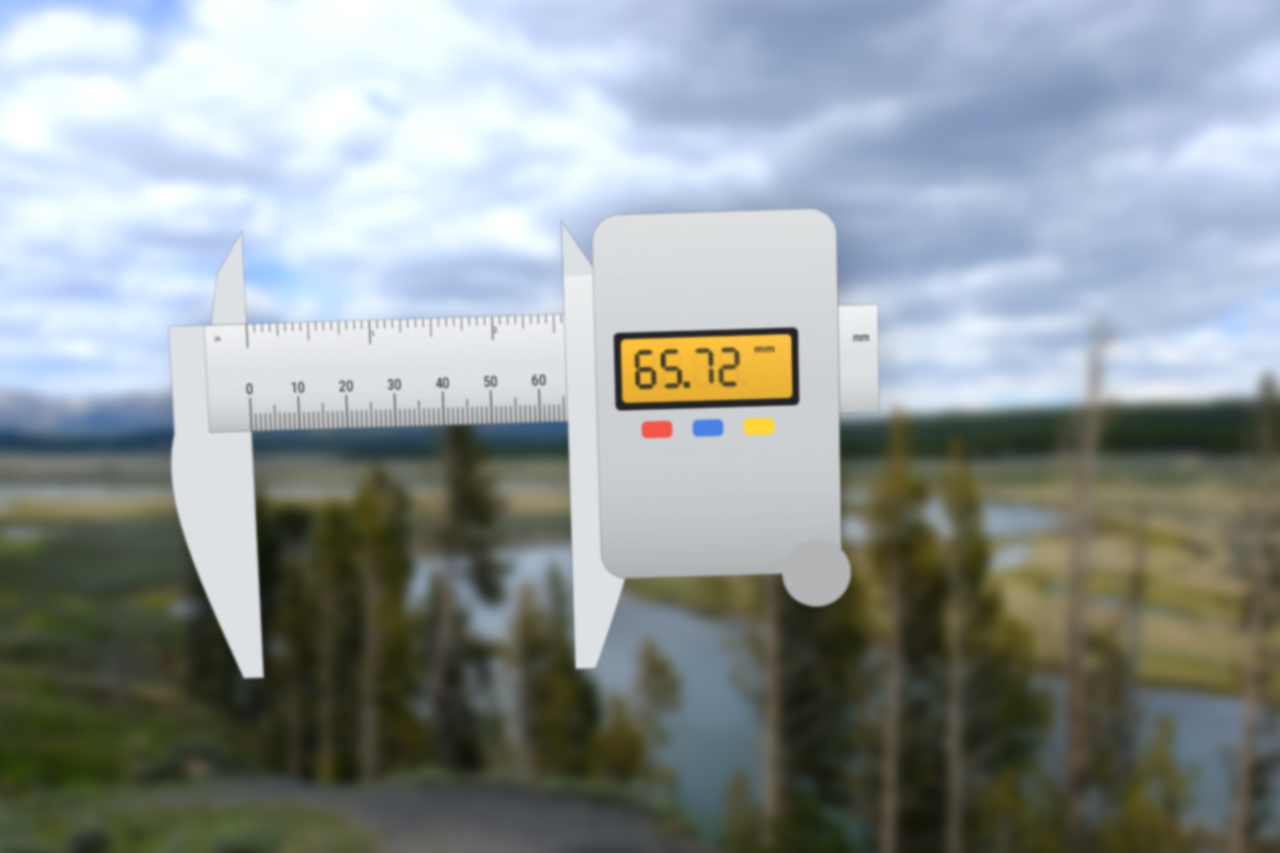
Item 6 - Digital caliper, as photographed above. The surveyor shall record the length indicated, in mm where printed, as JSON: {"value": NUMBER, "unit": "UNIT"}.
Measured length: {"value": 65.72, "unit": "mm"}
